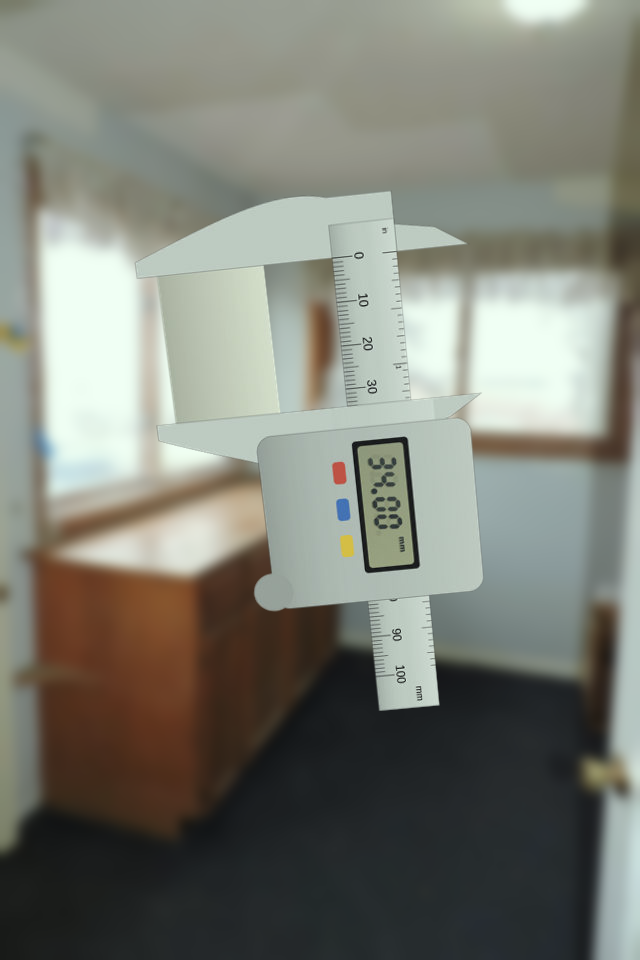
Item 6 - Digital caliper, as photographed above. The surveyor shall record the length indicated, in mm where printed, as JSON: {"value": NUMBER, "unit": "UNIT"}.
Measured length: {"value": 34.00, "unit": "mm"}
